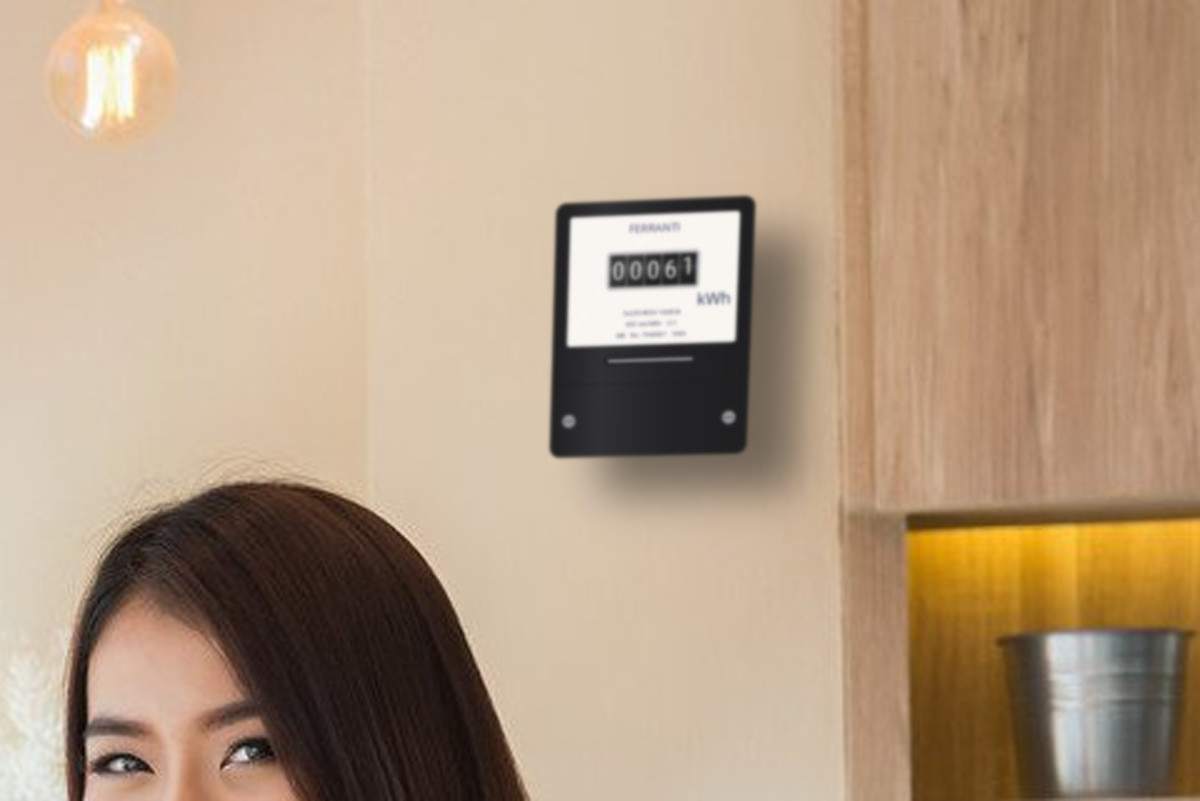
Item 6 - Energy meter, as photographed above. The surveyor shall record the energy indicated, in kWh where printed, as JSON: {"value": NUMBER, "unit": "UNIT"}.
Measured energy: {"value": 61, "unit": "kWh"}
